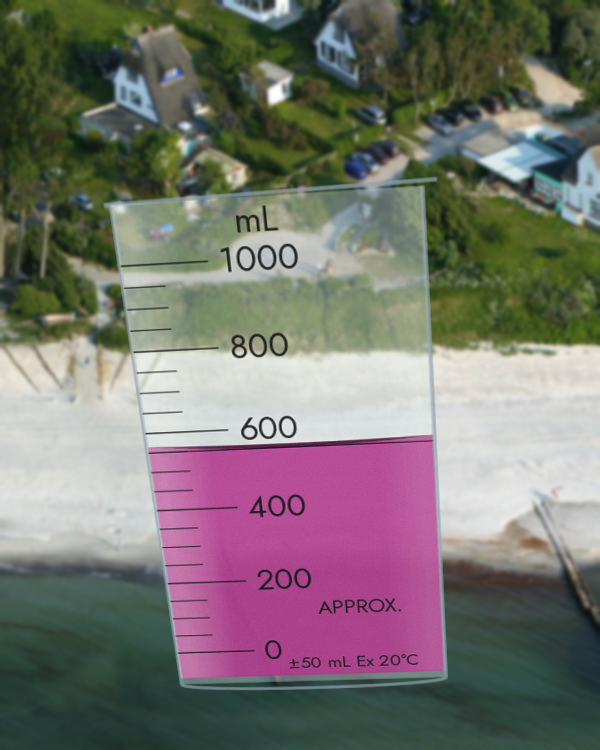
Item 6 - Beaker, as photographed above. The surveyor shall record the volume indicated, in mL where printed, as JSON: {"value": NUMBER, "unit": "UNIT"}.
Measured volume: {"value": 550, "unit": "mL"}
